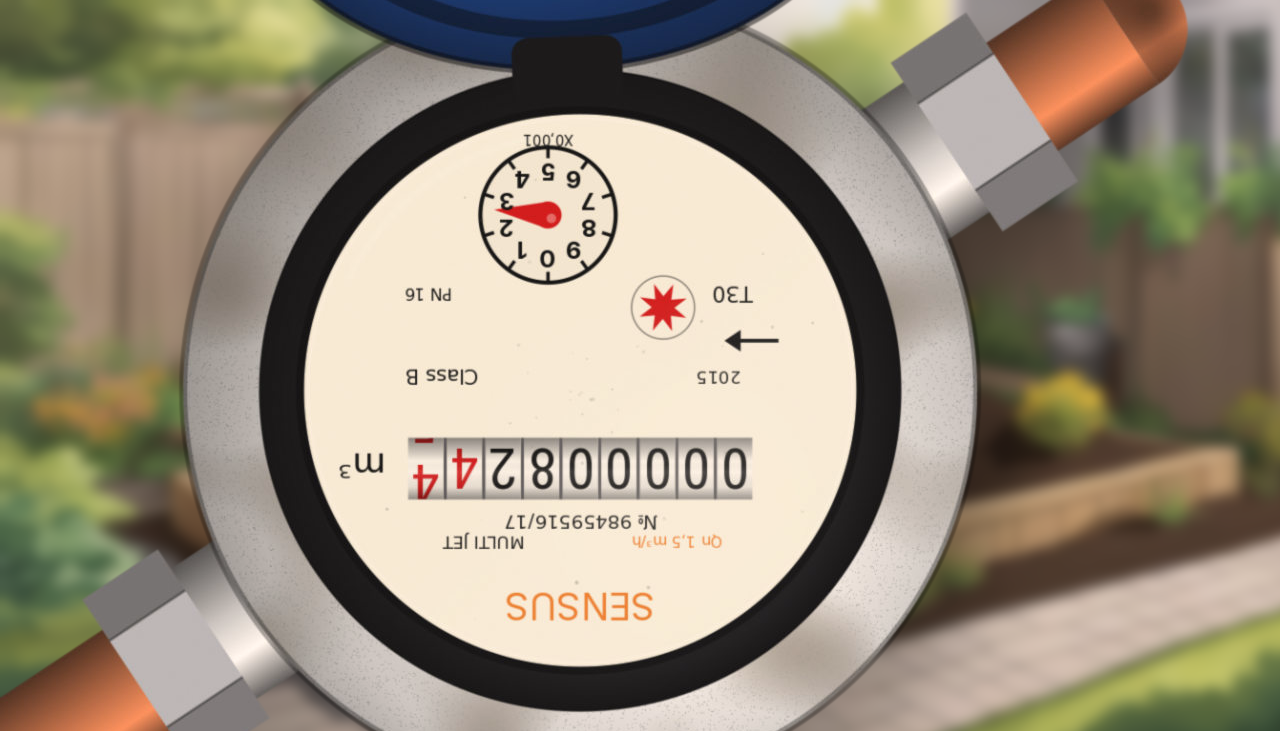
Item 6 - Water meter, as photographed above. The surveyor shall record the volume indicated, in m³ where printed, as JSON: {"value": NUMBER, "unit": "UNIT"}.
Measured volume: {"value": 82.442, "unit": "m³"}
